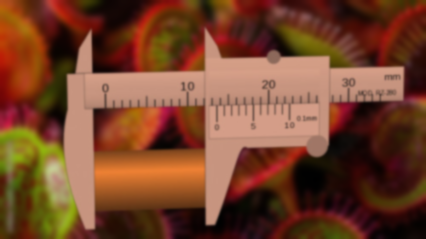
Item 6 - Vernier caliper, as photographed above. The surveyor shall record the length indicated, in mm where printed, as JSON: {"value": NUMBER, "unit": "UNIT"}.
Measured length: {"value": 13.6, "unit": "mm"}
